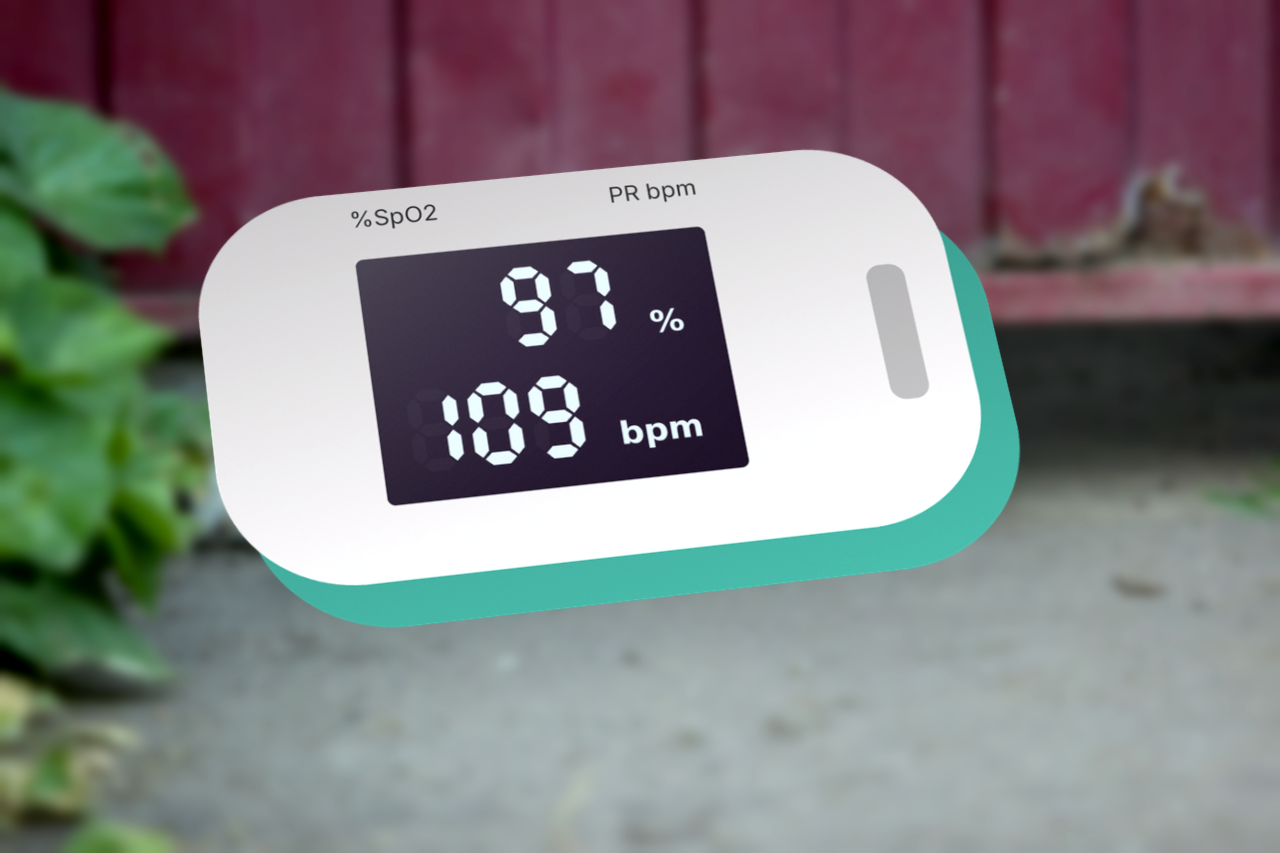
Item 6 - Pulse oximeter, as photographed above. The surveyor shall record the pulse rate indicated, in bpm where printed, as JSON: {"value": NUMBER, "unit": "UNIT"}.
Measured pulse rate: {"value": 109, "unit": "bpm"}
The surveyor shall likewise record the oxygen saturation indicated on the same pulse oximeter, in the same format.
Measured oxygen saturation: {"value": 97, "unit": "%"}
